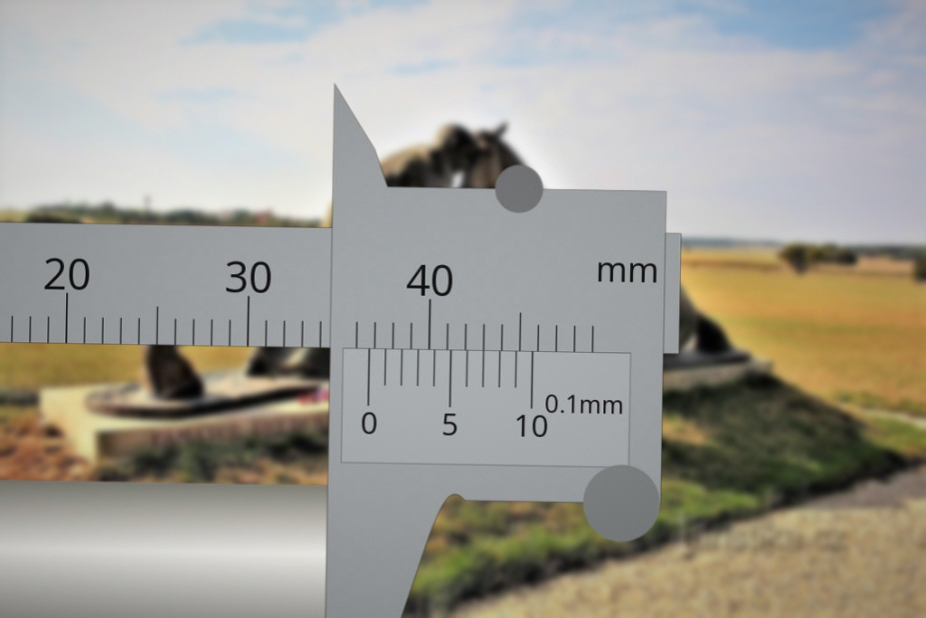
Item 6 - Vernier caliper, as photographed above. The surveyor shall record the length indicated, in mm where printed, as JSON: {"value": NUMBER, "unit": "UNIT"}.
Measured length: {"value": 36.7, "unit": "mm"}
